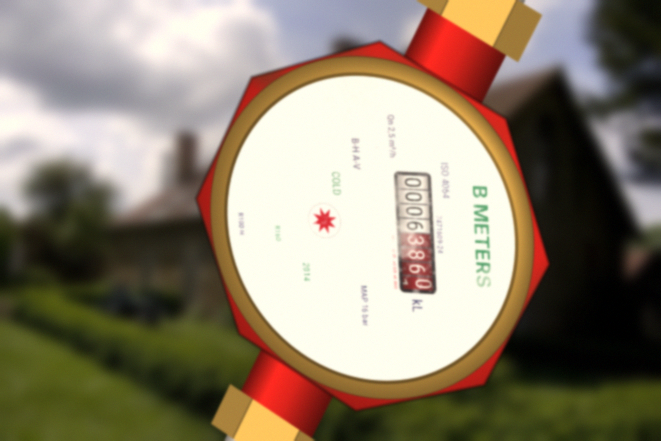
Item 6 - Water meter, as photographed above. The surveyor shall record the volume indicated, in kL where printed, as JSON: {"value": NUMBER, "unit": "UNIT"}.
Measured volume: {"value": 6.3860, "unit": "kL"}
